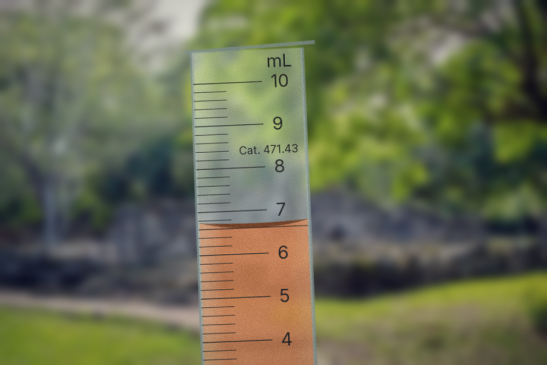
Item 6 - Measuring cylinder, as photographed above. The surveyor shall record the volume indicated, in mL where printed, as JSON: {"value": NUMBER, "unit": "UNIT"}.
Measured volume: {"value": 6.6, "unit": "mL"}
